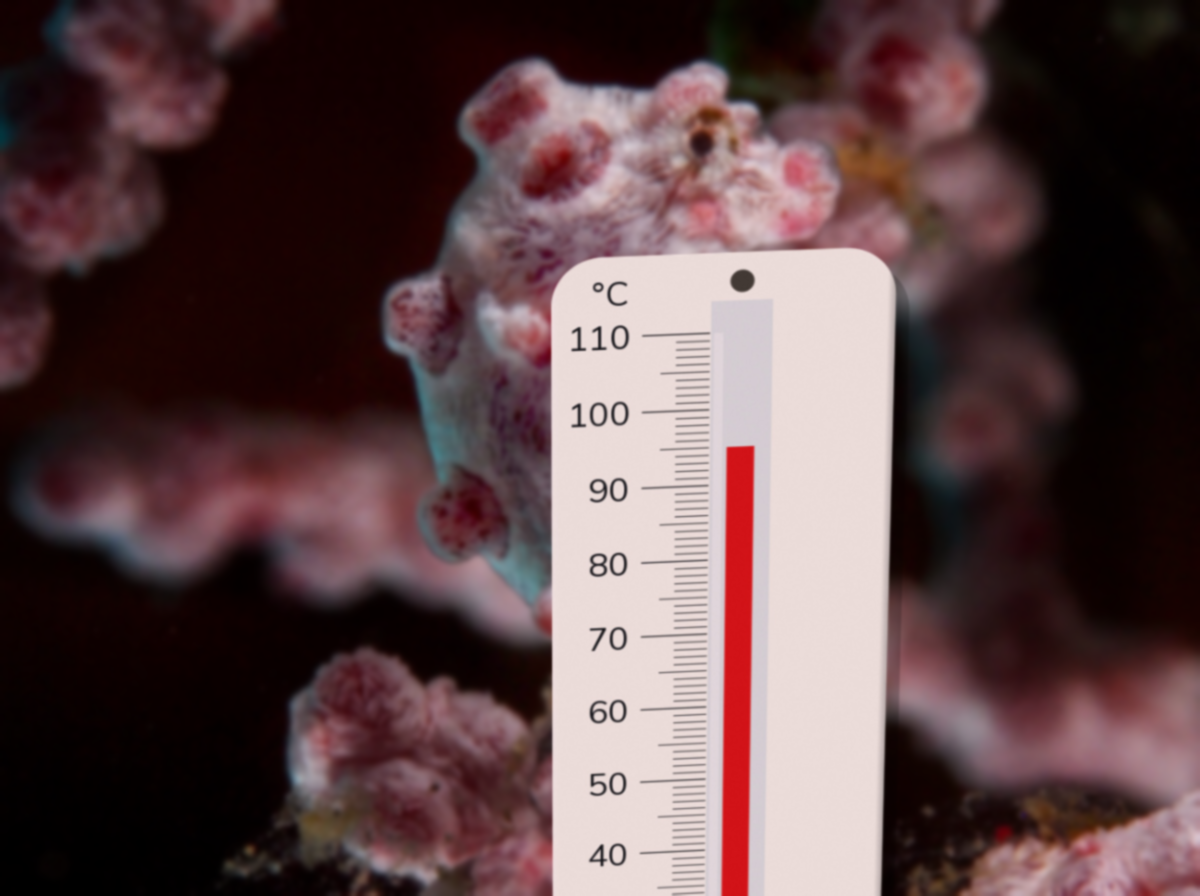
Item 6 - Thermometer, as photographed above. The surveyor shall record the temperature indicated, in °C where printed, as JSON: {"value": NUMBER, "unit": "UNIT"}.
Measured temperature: {"value": 95, "unit": "°C"}
